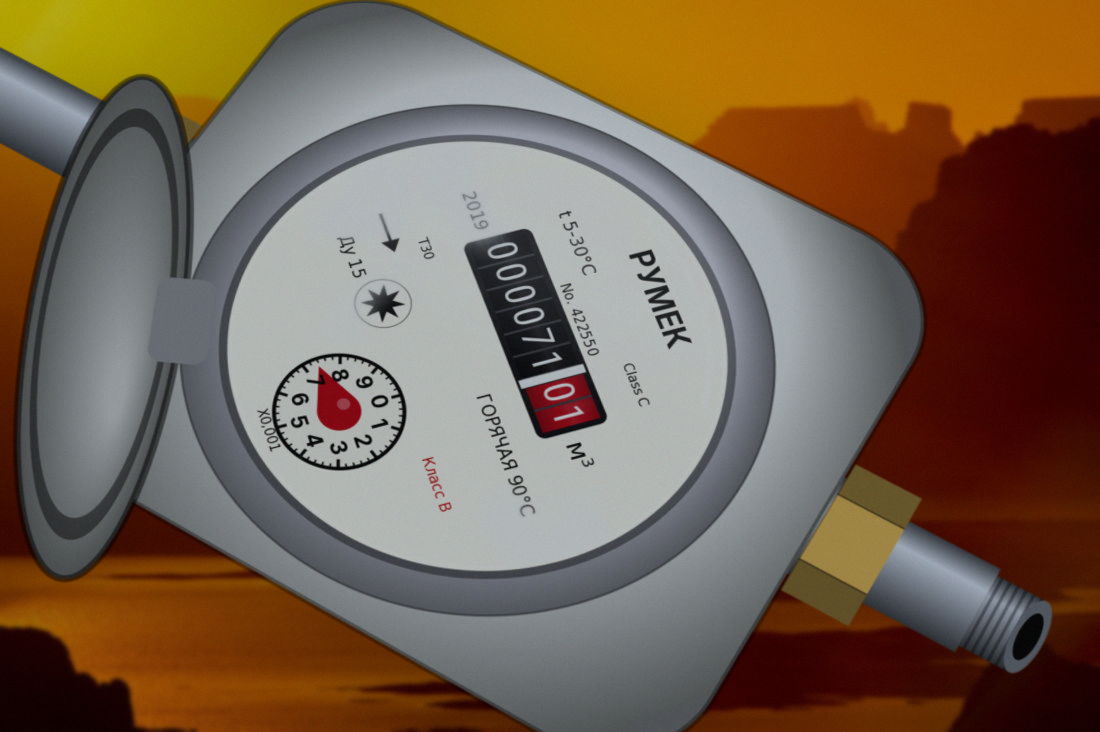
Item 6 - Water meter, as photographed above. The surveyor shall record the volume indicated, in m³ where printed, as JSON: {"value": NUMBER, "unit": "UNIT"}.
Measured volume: {"value": 71.017, "unit": "m³"}
